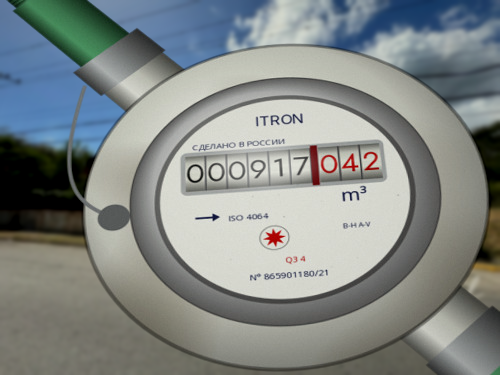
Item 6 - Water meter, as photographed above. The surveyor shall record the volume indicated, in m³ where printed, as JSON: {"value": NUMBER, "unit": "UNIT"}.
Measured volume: {"value": 917.042, "unit": "m³"}
